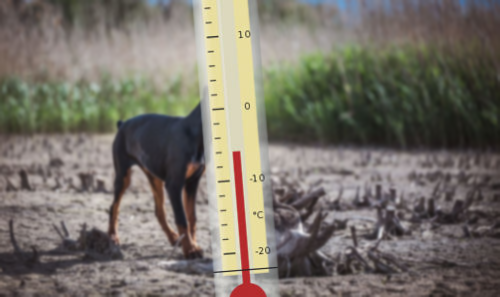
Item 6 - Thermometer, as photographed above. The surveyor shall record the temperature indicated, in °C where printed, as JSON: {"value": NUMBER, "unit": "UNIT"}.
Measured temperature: {"value": -6, "unit": "°C"}
